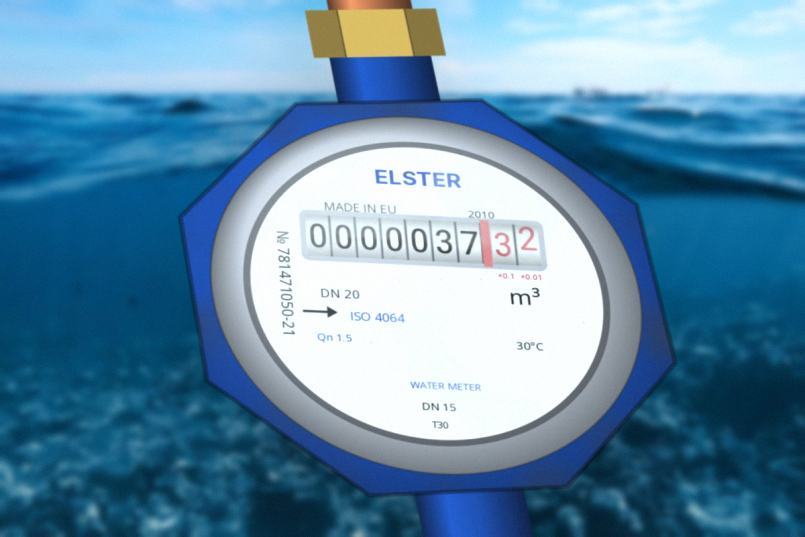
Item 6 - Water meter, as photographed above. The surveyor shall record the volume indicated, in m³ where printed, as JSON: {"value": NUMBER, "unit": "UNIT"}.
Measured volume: {"value": 37.32, "unit": "m³"}
